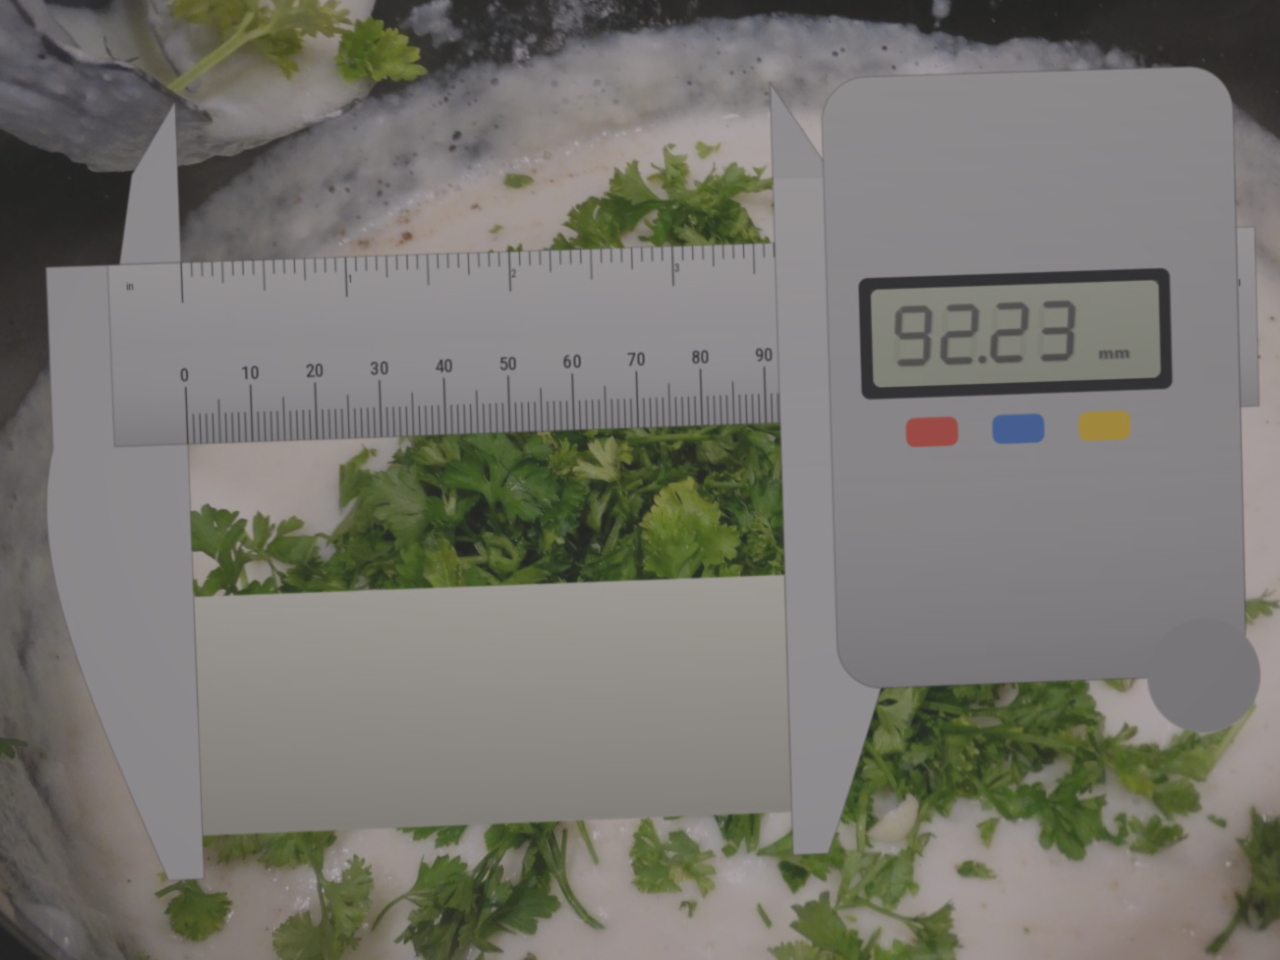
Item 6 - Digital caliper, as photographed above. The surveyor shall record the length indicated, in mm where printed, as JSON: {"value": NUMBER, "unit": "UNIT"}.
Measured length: {"value": 92.23, "unit": "mm"}
